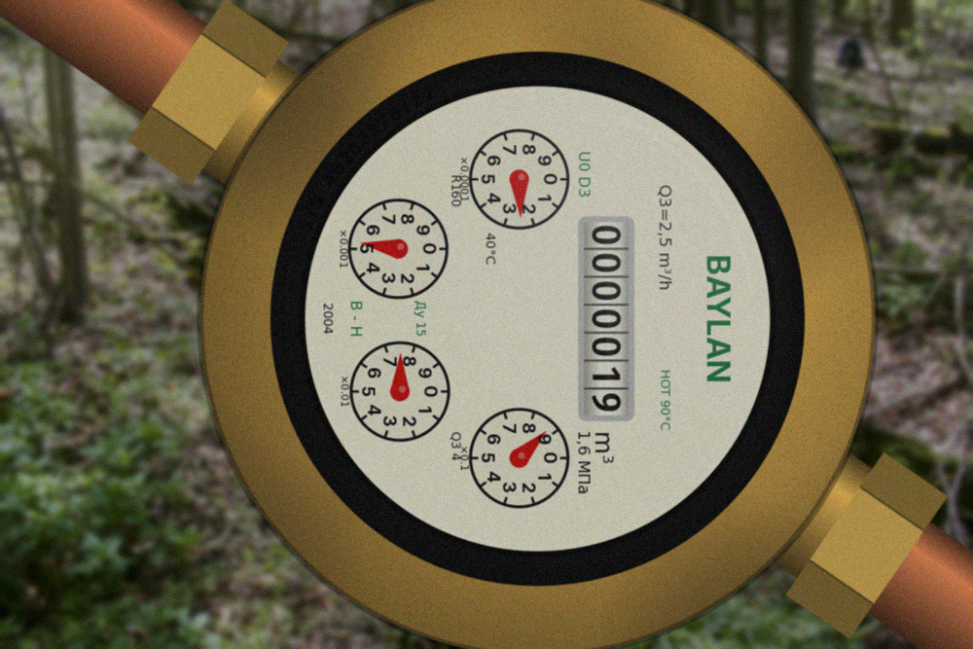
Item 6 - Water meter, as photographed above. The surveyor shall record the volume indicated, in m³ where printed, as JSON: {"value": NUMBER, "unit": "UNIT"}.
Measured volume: {"value": 19.8752, "unit": "m³"}
